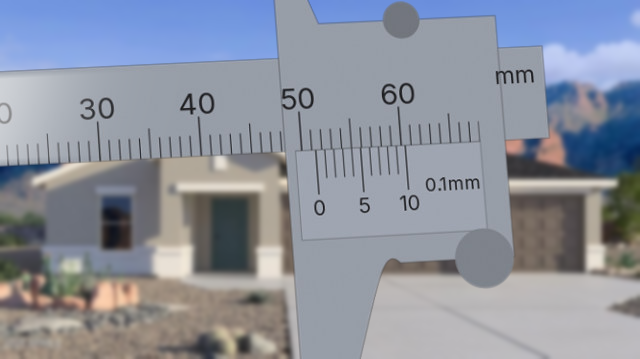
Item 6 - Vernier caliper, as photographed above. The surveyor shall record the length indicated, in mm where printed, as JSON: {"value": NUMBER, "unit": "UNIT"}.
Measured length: {"value": 51.4, "unit": "mm"}
